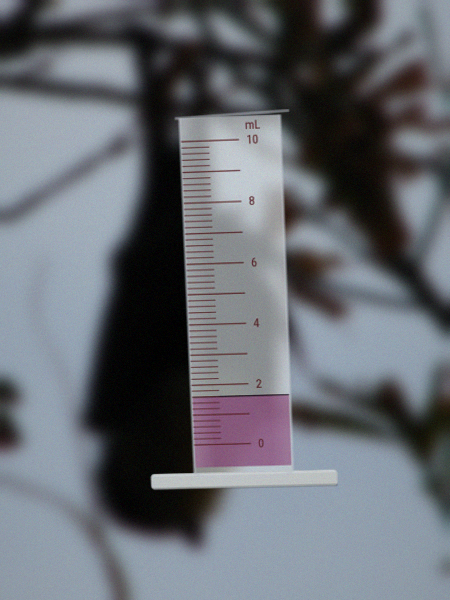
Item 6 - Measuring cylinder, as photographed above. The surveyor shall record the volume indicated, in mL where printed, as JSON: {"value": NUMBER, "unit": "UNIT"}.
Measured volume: {"value": 1.6, "unit": "mL"}
